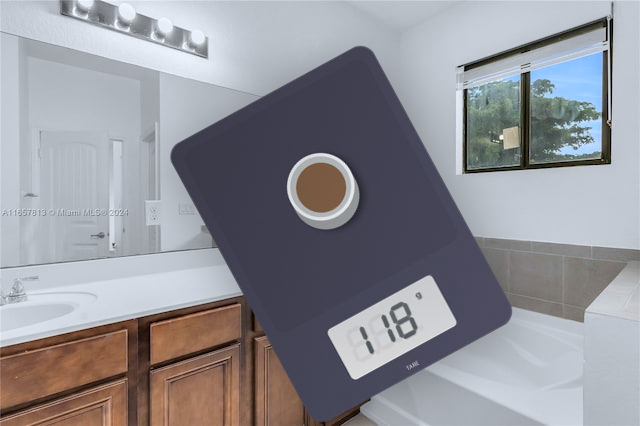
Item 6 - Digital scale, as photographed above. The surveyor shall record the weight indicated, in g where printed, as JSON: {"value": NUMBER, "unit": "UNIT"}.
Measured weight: {"value": 118, "unit": "g"}
